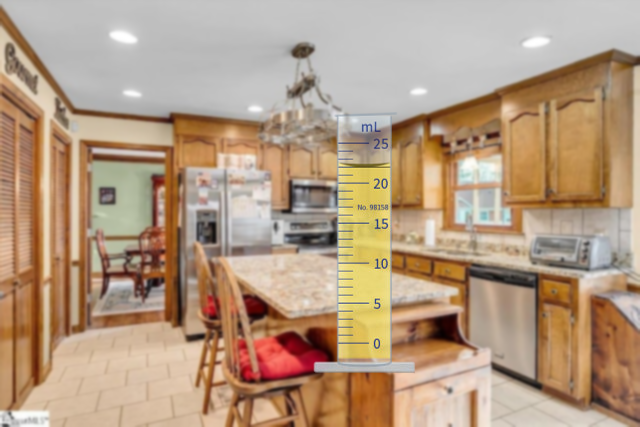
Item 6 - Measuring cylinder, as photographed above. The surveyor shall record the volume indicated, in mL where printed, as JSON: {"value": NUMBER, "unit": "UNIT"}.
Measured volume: {"value": 22, "unit": "mL"}
